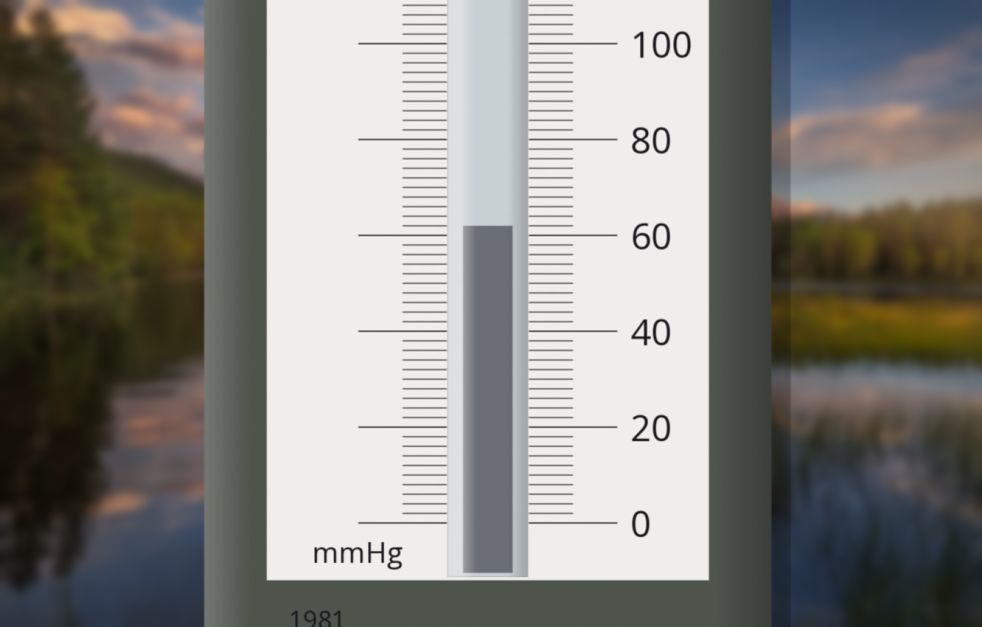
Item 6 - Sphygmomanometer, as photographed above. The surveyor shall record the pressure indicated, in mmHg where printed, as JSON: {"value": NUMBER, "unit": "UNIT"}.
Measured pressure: {"value": 62, "unit": "mmHg"}
